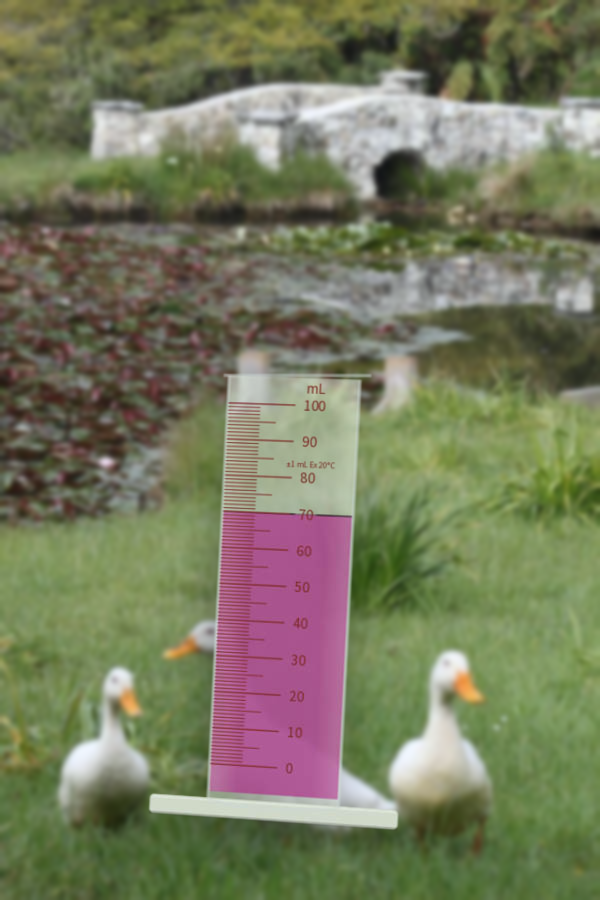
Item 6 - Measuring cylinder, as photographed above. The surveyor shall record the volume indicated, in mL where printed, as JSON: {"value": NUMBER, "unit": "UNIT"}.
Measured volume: {"value": 70, "unit": "mL"}
